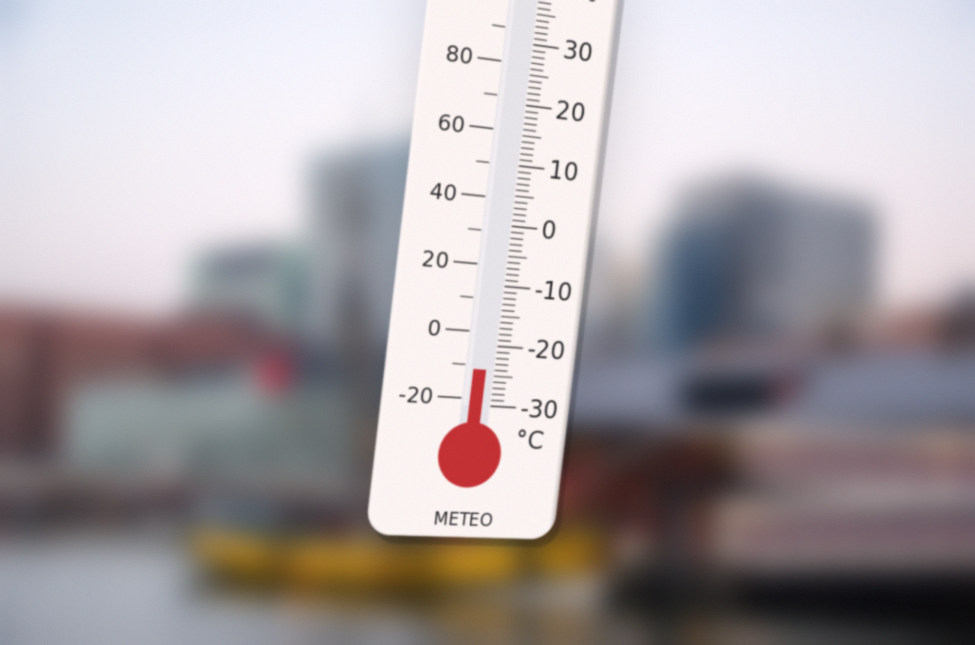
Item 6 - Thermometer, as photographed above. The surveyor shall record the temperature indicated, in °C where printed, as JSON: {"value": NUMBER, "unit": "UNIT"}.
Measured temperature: {"value": -24, "unit": "°C"}
